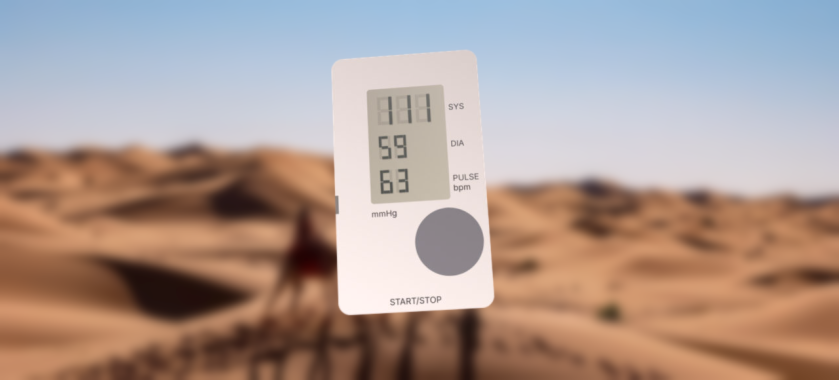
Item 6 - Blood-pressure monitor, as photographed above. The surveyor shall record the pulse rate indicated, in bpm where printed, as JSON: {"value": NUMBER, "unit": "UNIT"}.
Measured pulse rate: {"value": 63, "unit": "bpm"}
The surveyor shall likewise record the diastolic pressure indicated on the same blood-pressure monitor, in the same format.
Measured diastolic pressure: {"value": 59, "unit": "mmHg"}
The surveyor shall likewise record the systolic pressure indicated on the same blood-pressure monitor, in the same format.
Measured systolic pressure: {"value": 111, "unit": "mmHg"}
